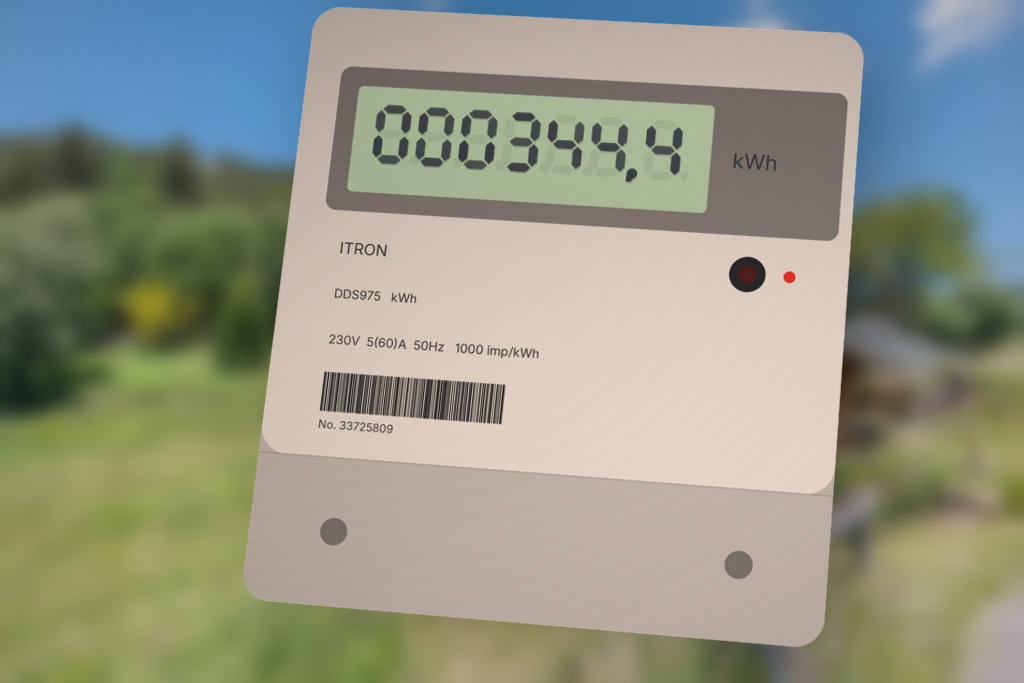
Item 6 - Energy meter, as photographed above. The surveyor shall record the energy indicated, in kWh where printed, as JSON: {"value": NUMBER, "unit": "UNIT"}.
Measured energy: {"value": 344.4, "unit": "kWh"}
